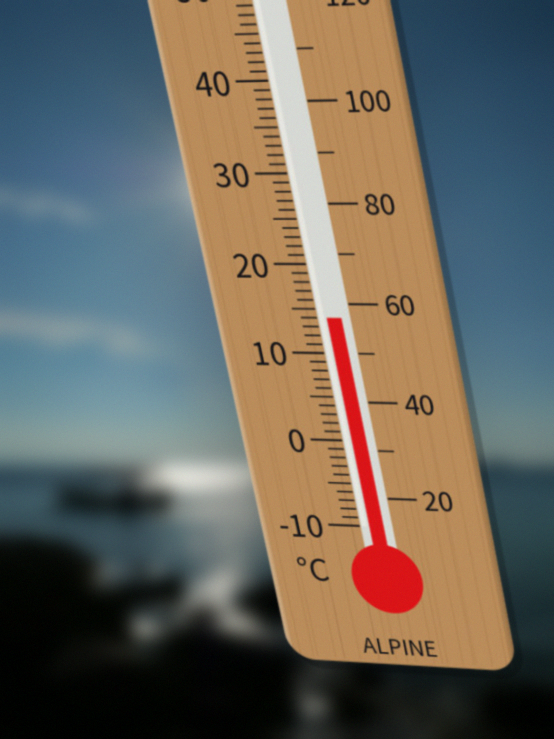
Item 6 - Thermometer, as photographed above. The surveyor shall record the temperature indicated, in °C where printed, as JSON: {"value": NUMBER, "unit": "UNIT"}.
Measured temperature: {"value": 14, "unit": "°C"}
